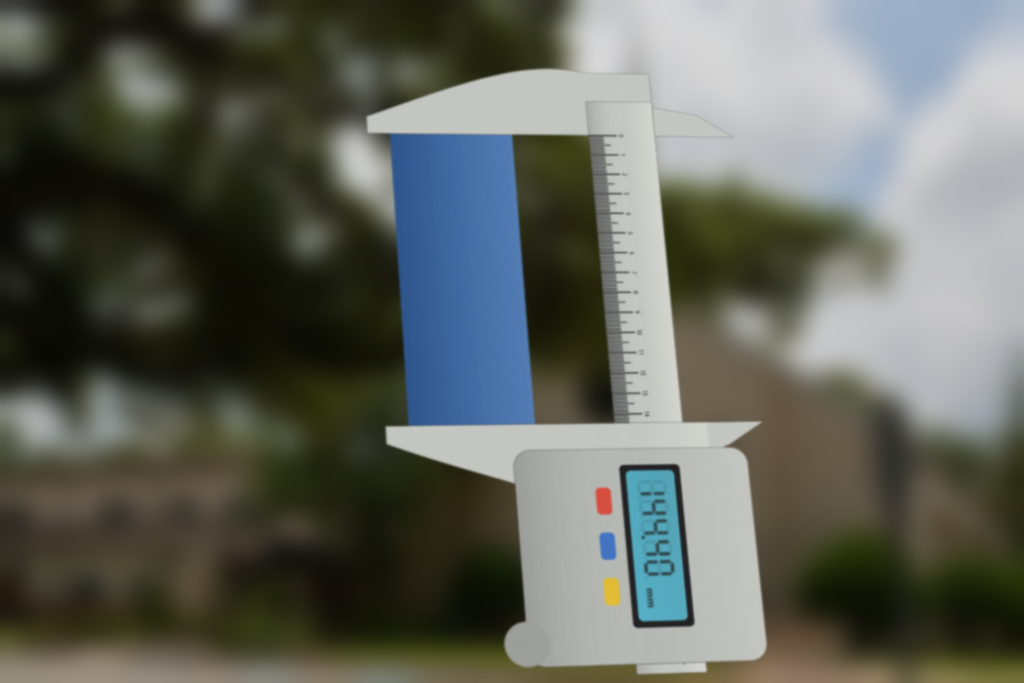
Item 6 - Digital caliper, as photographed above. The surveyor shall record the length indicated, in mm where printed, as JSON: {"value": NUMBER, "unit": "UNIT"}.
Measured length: {"value": 144.40, "unit": "mm"}
